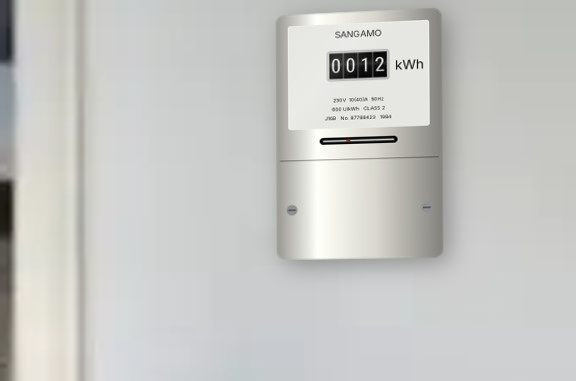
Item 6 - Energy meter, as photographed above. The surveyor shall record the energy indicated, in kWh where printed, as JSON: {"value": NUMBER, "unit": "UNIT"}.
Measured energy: {"value": 12, "unit": "kWh"}
